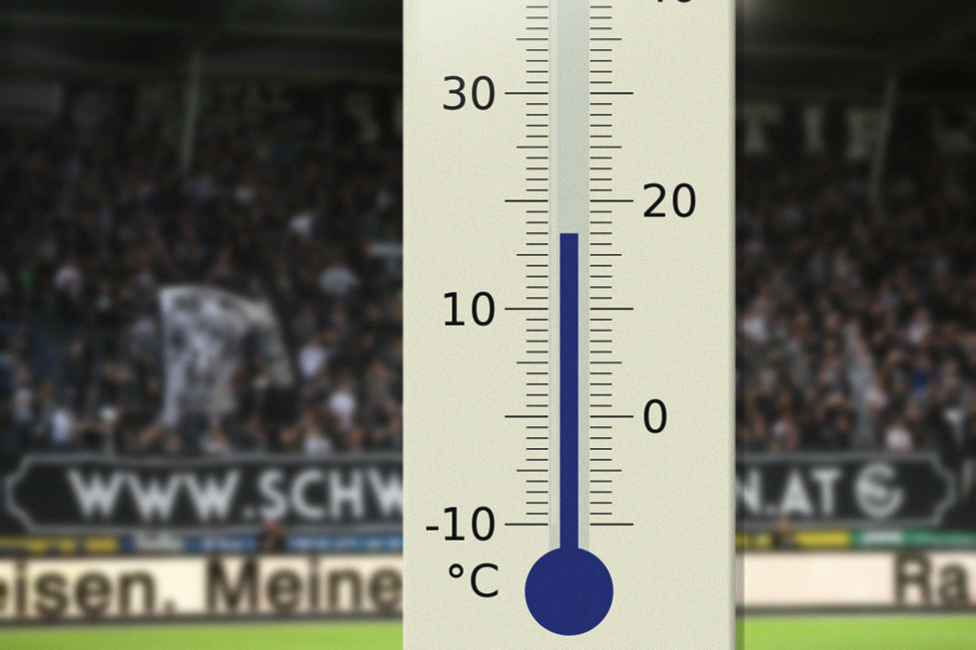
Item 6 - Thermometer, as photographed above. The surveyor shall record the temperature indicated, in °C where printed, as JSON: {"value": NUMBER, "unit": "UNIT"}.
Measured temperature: {"value": 17, "unit": "°C"}
